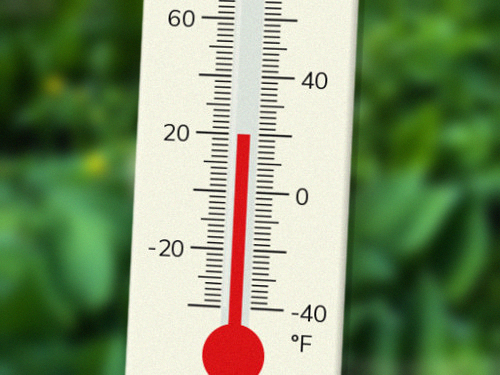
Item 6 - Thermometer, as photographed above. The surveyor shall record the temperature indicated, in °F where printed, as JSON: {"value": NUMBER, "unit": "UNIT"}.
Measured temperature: {"value": 20, "unit": "°F"}
